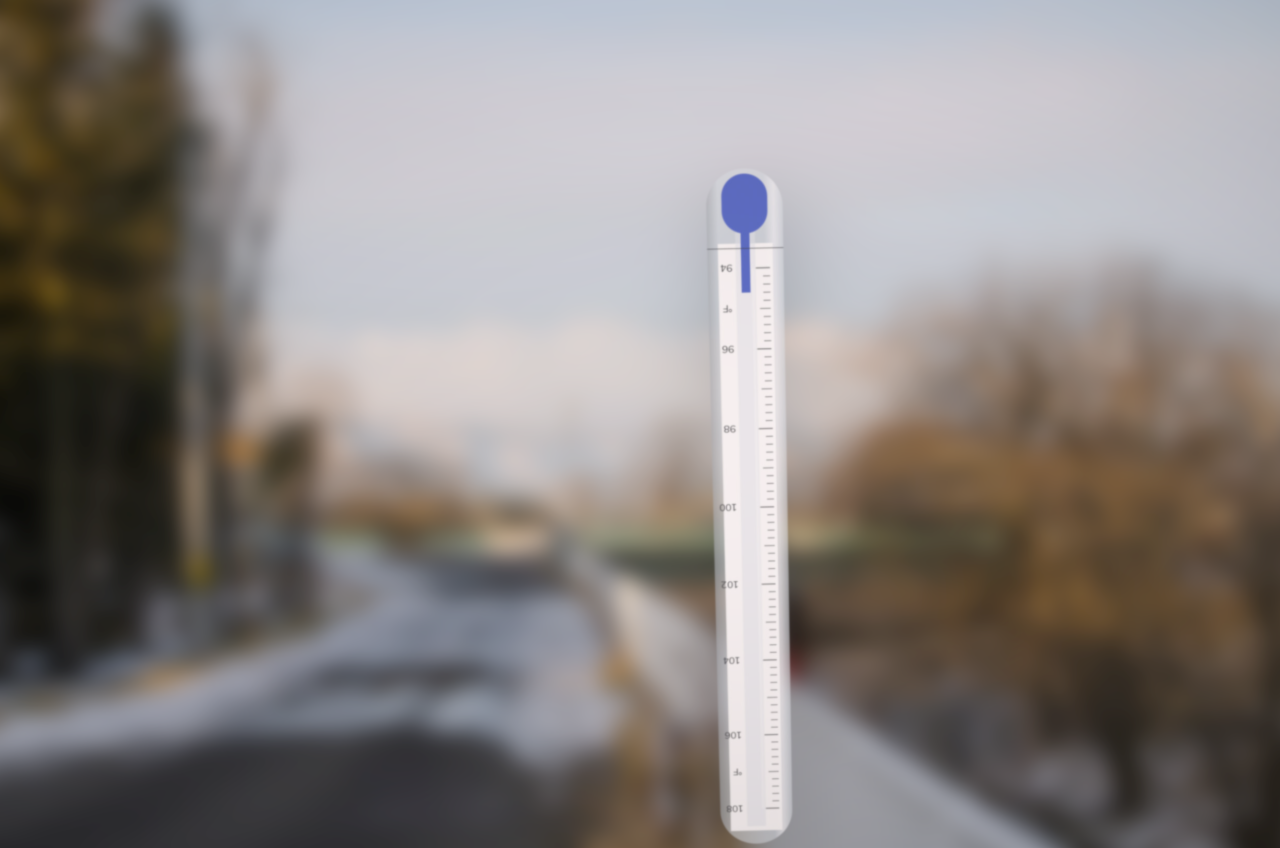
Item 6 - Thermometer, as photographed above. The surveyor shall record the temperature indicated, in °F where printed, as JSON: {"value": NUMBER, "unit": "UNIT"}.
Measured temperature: {"value": 94.6, "unit": "°F"}
